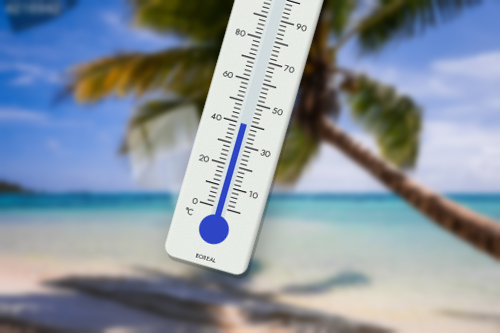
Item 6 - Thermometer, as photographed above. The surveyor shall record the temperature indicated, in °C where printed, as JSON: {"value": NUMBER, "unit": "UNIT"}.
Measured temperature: {"value": 40, "unit": "°C"}
